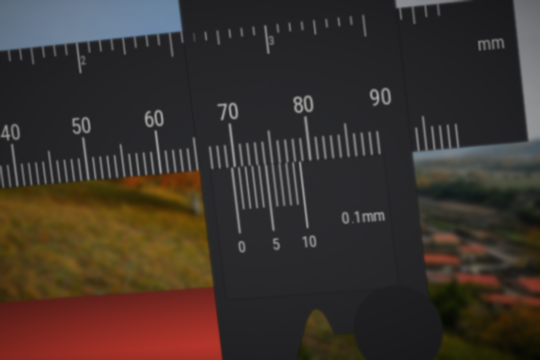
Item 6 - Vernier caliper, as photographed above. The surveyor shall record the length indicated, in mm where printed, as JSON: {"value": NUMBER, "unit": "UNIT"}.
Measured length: {"value": 69.6, "unit": "mm"}
